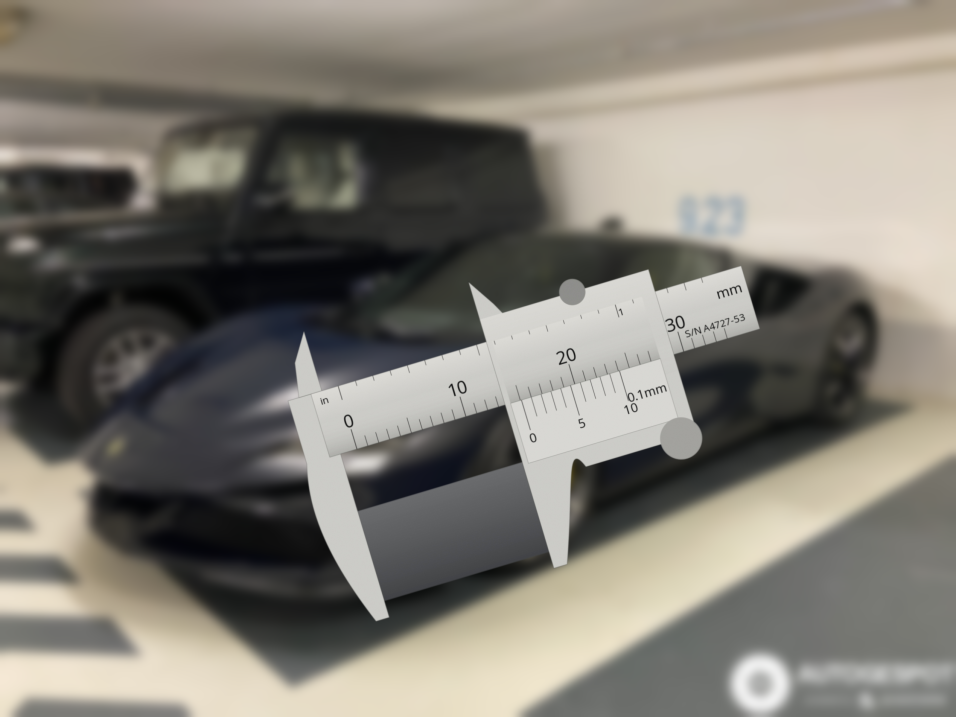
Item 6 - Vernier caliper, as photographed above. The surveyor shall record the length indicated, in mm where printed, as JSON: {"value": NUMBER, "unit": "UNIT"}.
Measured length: {"value": 15.1, "unit": "mm"}
